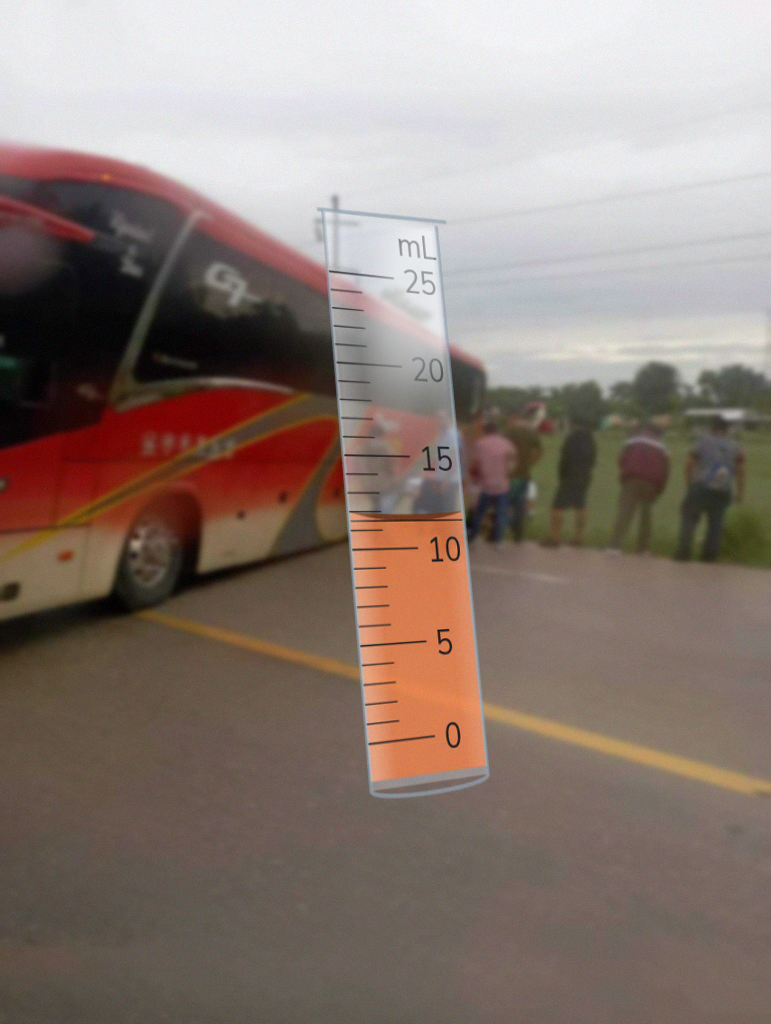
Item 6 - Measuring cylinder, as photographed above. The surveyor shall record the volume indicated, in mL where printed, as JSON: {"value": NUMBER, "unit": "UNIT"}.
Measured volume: {"value": 11.5, "unit": "mL"}
